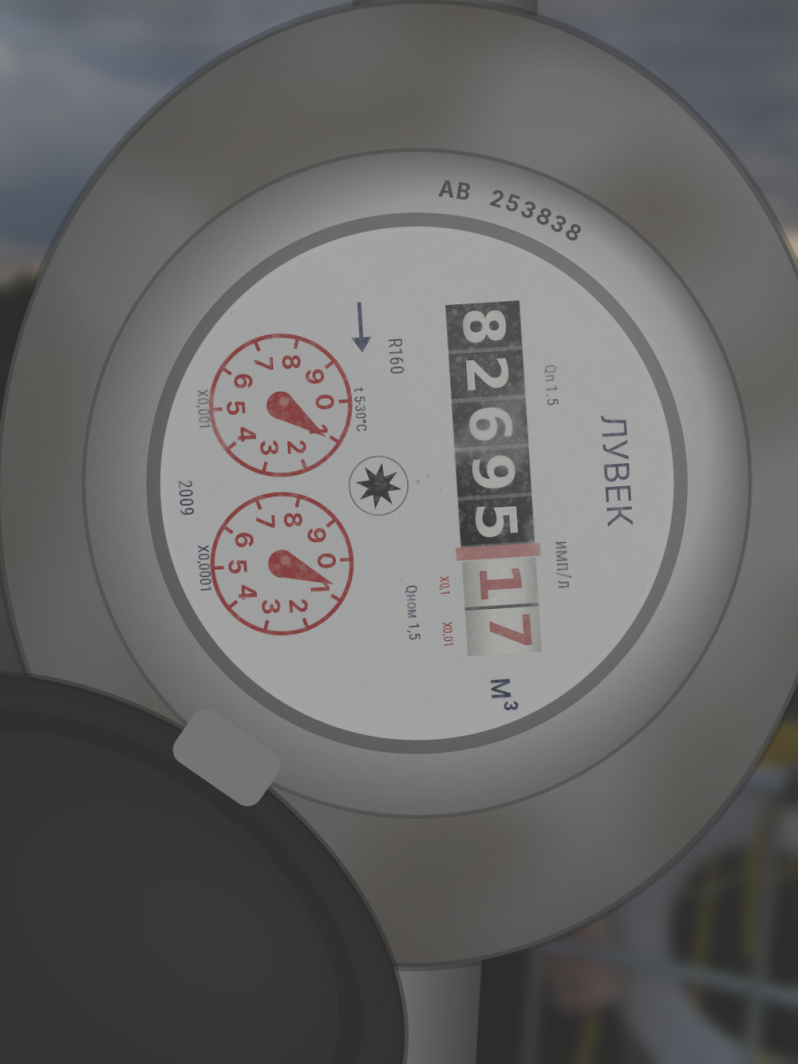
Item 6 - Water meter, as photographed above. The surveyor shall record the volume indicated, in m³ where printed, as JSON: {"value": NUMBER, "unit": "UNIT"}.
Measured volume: {"value": 82695.1710, "unit": "m³"}
